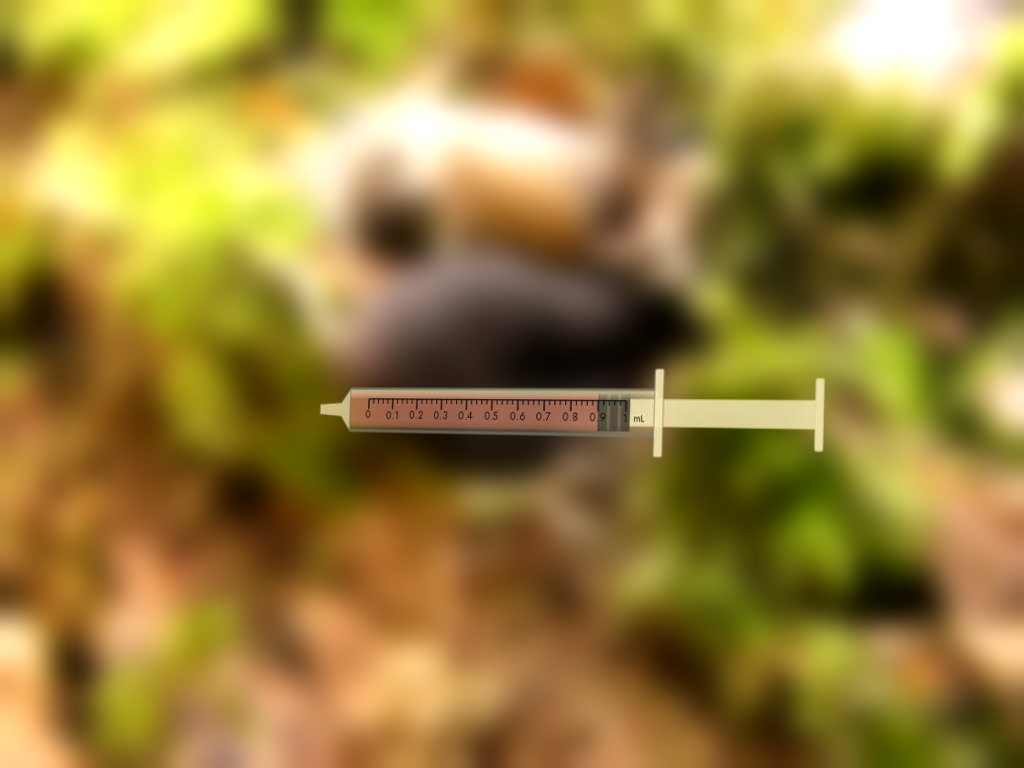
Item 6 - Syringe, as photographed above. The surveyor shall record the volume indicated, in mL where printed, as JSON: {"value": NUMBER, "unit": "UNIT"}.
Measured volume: {"value": 0.9, "unit": "mL"}
